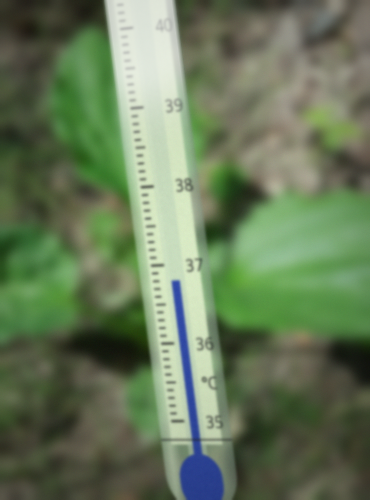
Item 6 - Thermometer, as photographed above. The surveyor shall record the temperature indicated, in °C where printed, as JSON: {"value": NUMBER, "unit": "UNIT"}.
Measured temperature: {"value": 36.8, "unit": "°C"}
